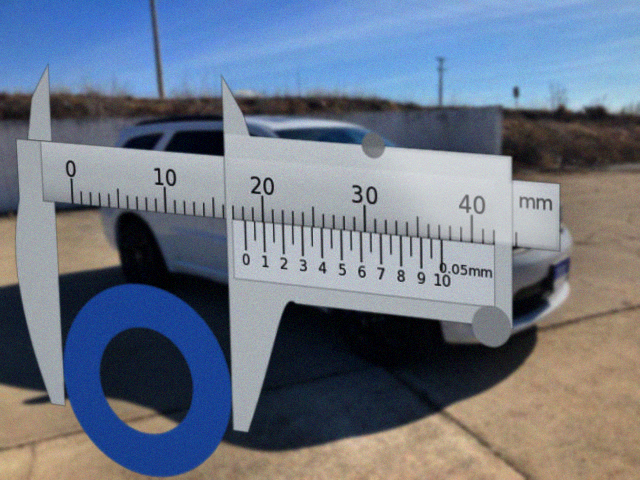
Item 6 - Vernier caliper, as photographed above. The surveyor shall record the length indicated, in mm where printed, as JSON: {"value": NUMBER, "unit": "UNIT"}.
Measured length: {"value": 18.2, "unit": "mm"}
